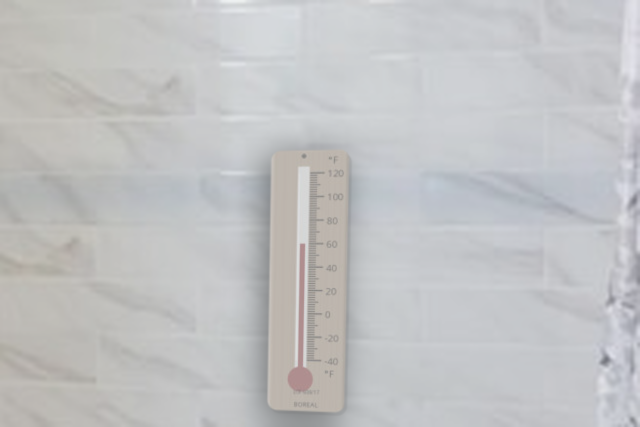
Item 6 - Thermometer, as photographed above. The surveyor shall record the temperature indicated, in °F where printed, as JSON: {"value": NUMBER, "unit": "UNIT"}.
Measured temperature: {"value": 60, "unit": "°F"}
